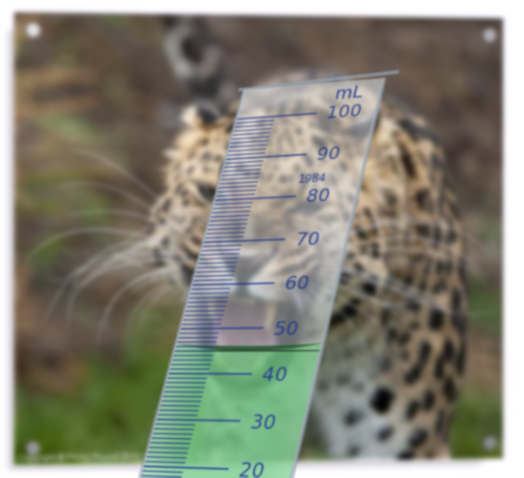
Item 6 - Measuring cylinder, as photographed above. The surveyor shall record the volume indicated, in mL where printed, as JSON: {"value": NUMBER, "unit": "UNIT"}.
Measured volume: {"value": 45, "unit": "mL"}
